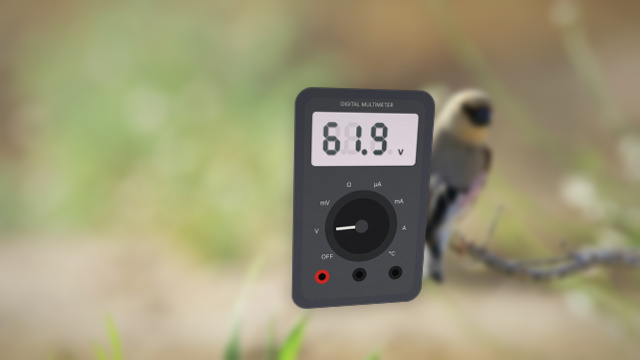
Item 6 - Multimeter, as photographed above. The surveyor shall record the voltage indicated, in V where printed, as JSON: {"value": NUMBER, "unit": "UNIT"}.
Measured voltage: {"value": 61.9, "unit": "V"}
